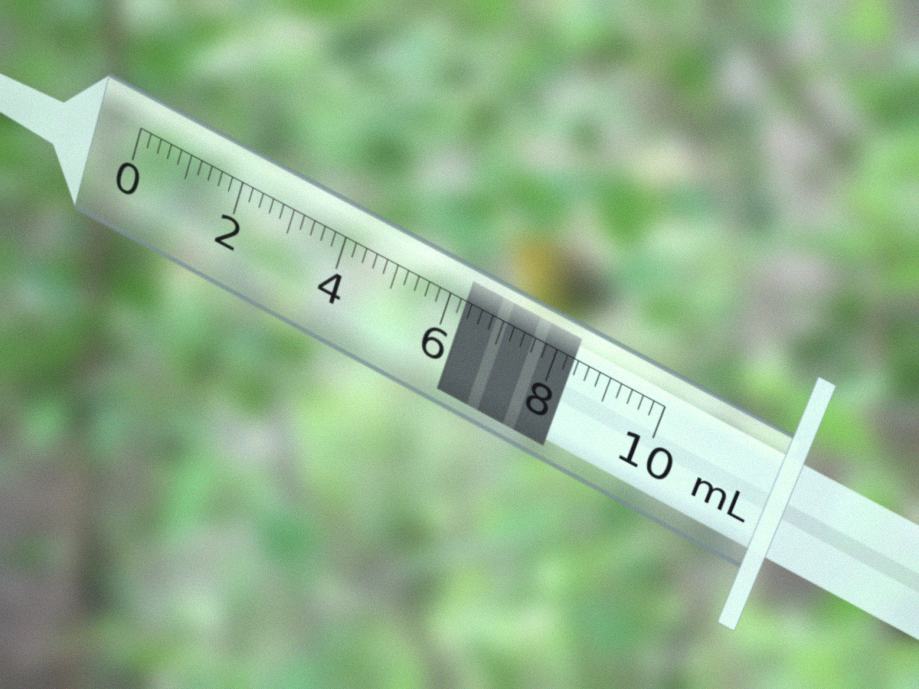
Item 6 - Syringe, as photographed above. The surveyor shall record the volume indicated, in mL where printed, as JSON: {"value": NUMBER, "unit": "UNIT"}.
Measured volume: {"value": 6.3, "unit": "mL"}
